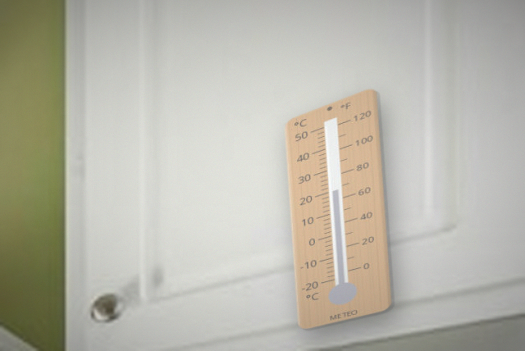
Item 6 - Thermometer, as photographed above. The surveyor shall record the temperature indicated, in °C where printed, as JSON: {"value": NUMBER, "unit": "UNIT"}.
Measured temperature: {"value": 20, "unit": "°C"}
